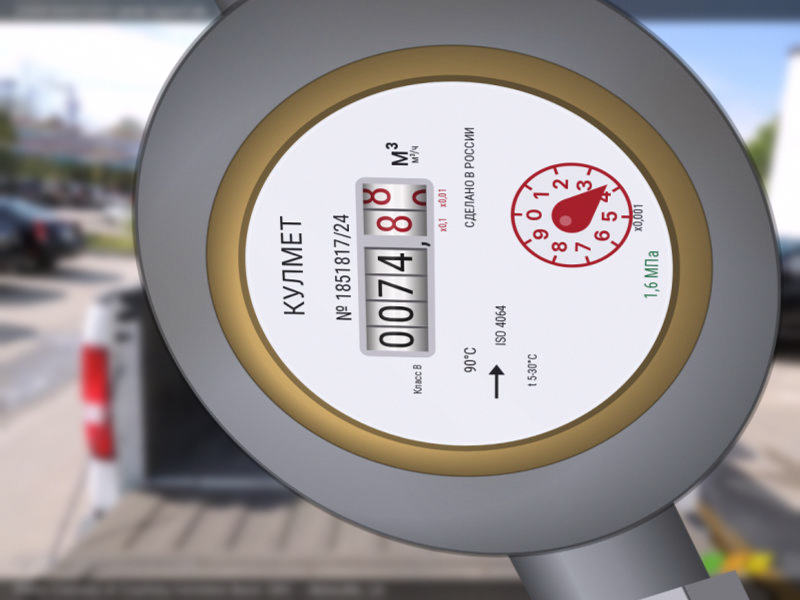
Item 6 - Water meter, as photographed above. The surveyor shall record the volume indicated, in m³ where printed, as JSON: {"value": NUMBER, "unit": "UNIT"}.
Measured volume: {"value": 74.883, "unit": "m³"}
